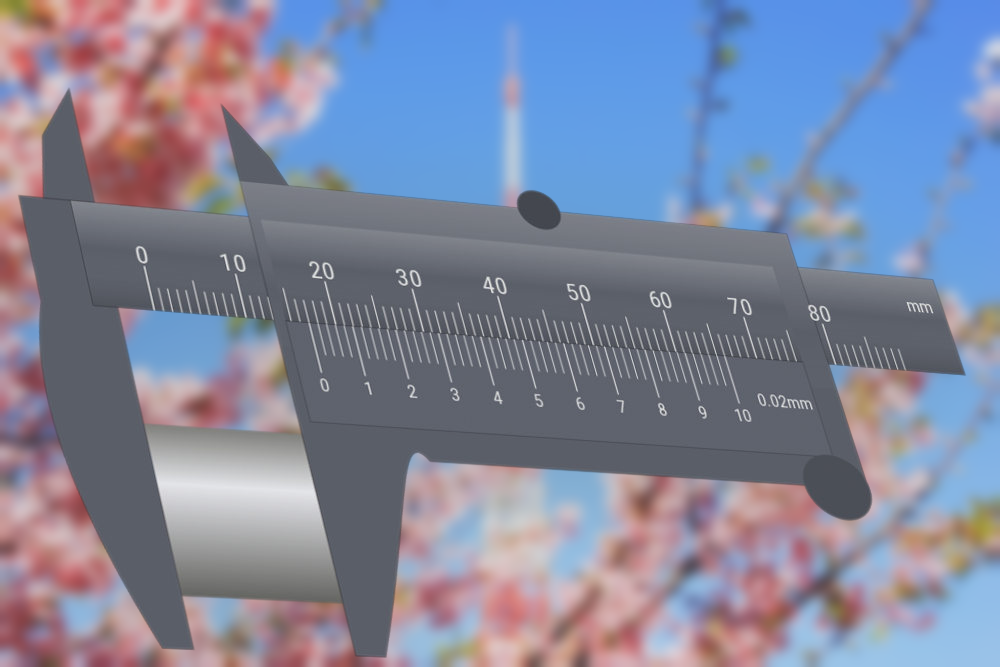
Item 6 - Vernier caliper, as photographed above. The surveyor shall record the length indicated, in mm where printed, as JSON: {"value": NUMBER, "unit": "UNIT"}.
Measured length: {"value": 17.0, "unit": "mm"}
